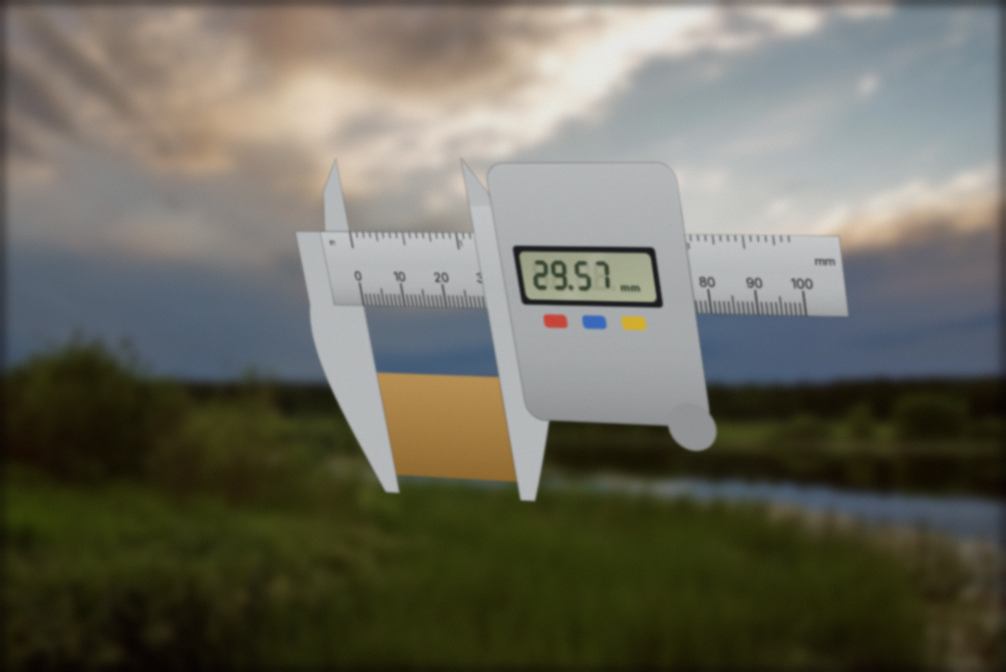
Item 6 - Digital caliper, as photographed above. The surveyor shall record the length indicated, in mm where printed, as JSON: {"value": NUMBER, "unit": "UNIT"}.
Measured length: {"value": 29.57, "unit": "mm"}
